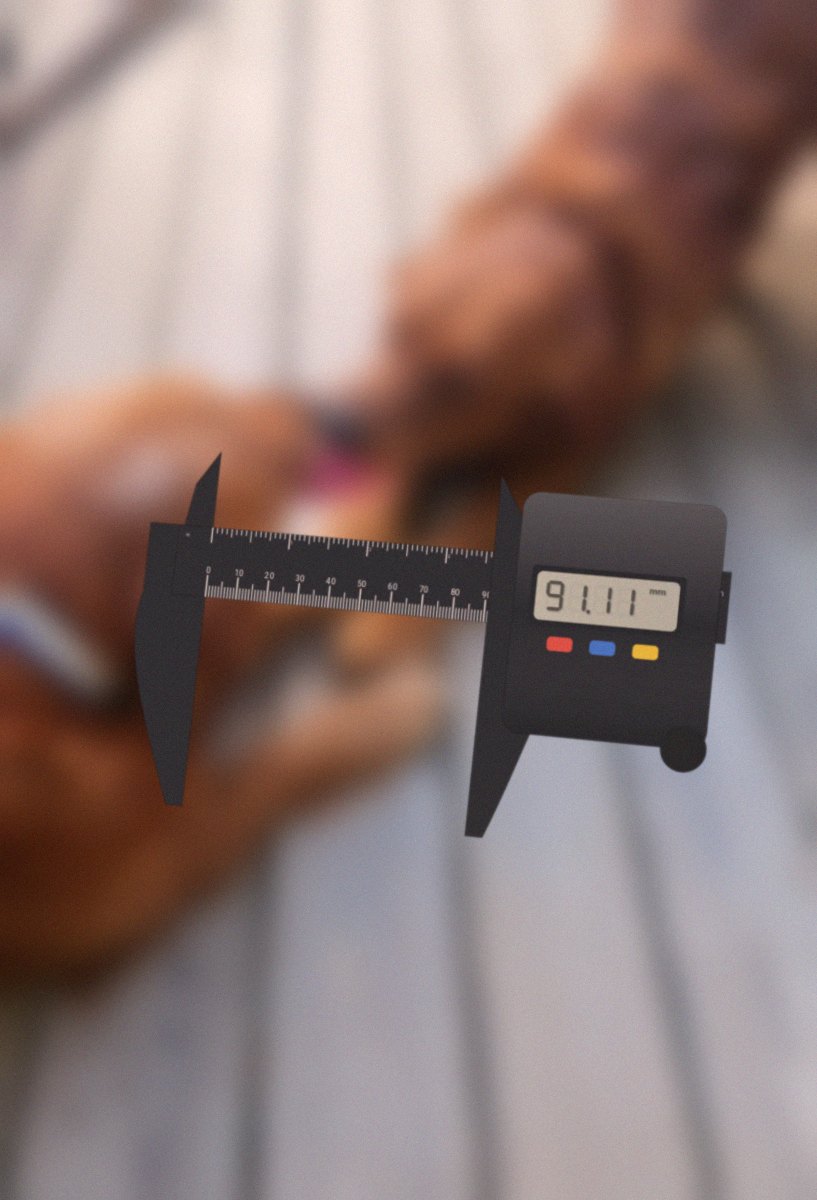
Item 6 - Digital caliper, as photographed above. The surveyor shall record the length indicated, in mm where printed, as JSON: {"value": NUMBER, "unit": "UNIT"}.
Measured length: {"value": 91.11, "unit": "mm"}
